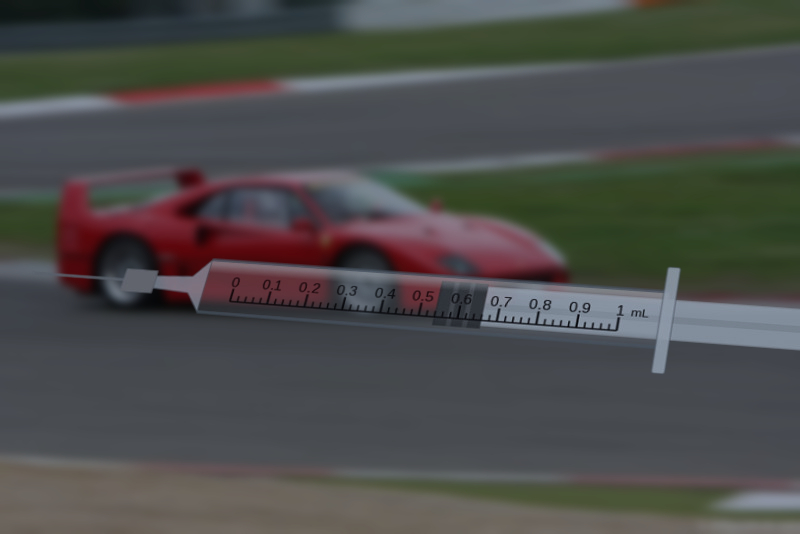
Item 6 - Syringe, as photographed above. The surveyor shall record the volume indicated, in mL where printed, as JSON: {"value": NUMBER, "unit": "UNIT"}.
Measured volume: {"value": 0.54, "unit": "mL"}
